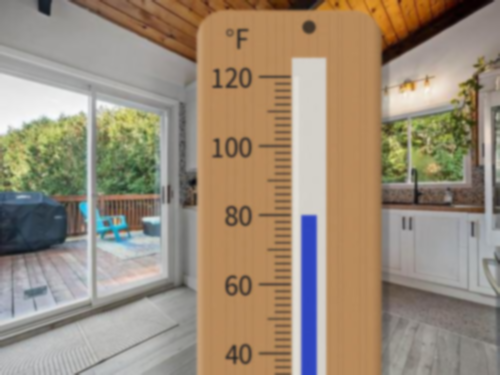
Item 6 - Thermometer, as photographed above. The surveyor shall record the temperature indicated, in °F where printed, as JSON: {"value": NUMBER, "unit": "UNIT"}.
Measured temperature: {"value": 80, "unit": "°F"}
